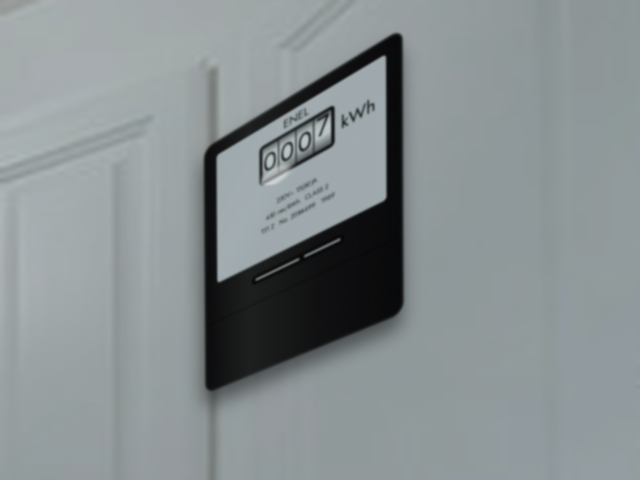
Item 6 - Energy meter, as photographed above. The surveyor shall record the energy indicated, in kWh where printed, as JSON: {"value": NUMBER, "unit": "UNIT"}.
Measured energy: {"value": 7, "unit": "kWh"}
